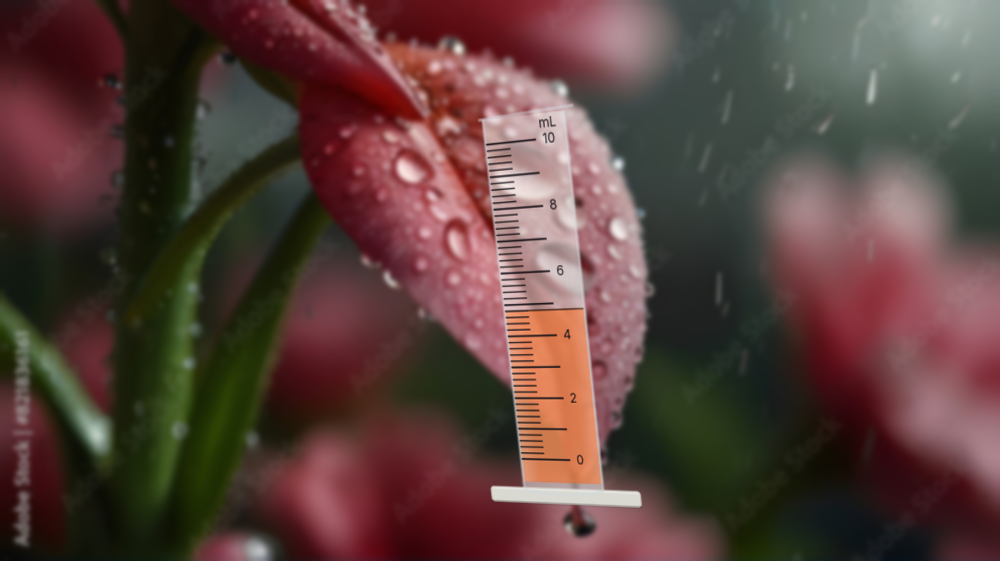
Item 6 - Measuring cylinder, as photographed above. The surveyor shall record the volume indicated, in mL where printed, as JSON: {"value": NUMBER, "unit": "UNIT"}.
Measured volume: {"value": 4.8, "unit": "mL"}
